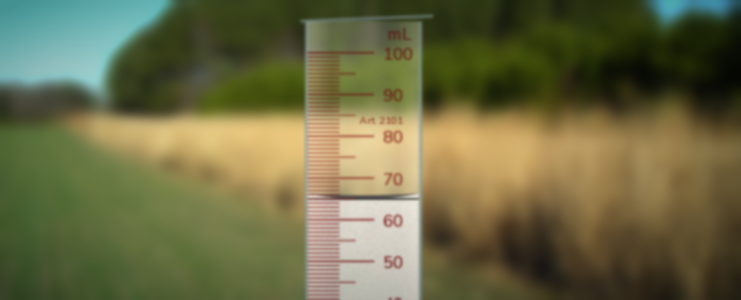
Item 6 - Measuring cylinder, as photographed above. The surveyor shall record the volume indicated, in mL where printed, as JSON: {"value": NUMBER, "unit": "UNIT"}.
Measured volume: {"value": 65, "unit": "mL"}
